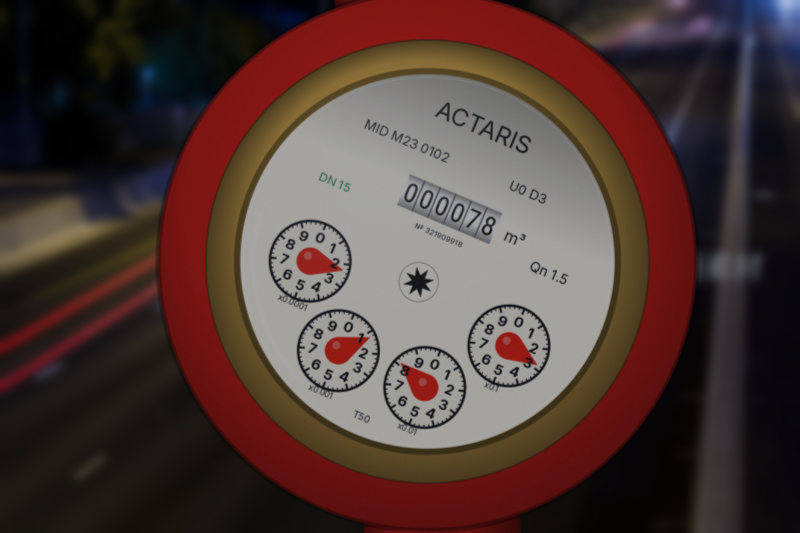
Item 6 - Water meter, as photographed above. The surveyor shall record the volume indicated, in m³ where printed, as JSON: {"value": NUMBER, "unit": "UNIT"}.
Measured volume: {"value": 78.2812, "unit": "m³"}
